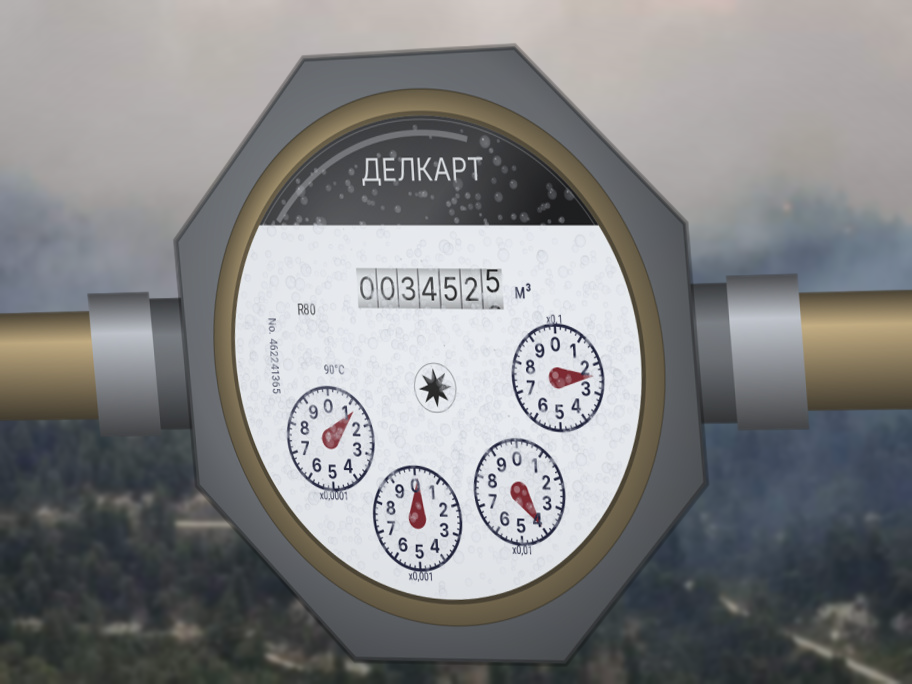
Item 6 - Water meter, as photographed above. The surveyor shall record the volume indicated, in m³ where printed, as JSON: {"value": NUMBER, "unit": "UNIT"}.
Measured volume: {"value": 34525.2401, "unit": "m³"}
